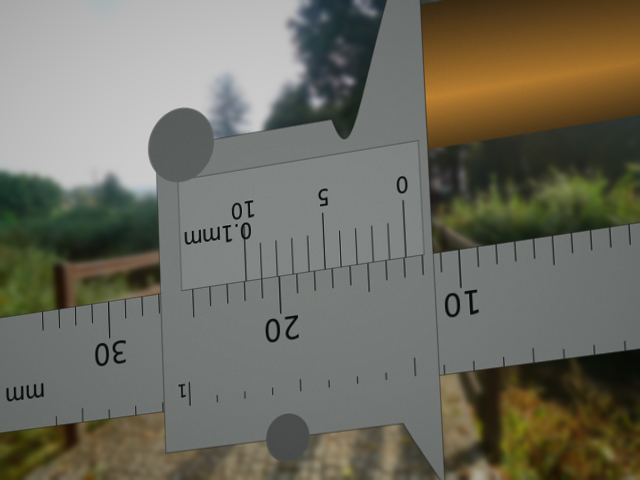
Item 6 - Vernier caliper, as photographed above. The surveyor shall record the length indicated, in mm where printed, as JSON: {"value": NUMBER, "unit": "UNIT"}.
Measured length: {"value": 12.9, "unit": "mm"}
